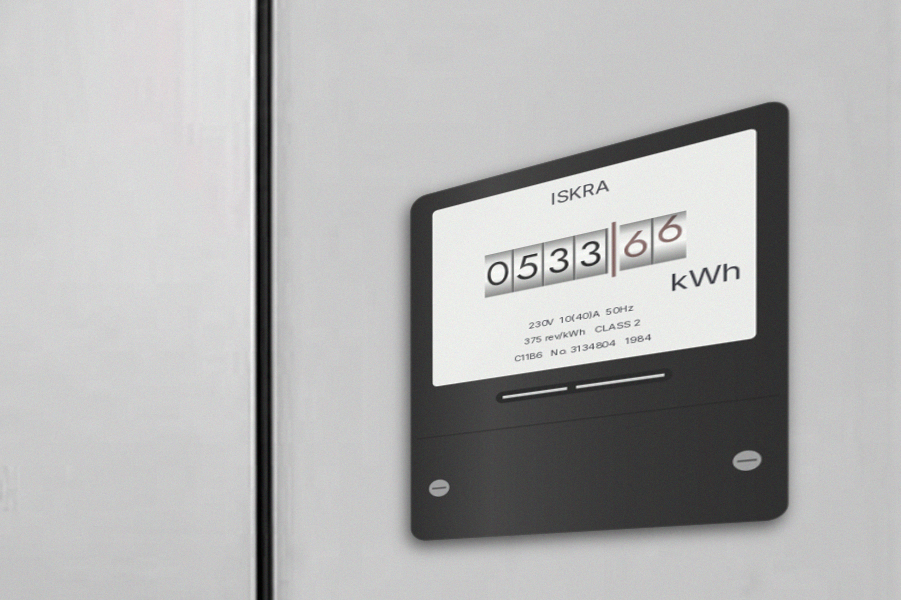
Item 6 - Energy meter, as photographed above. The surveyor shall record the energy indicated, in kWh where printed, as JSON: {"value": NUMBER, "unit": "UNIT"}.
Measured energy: {"value": 533.66, "unit": "kWh"}
